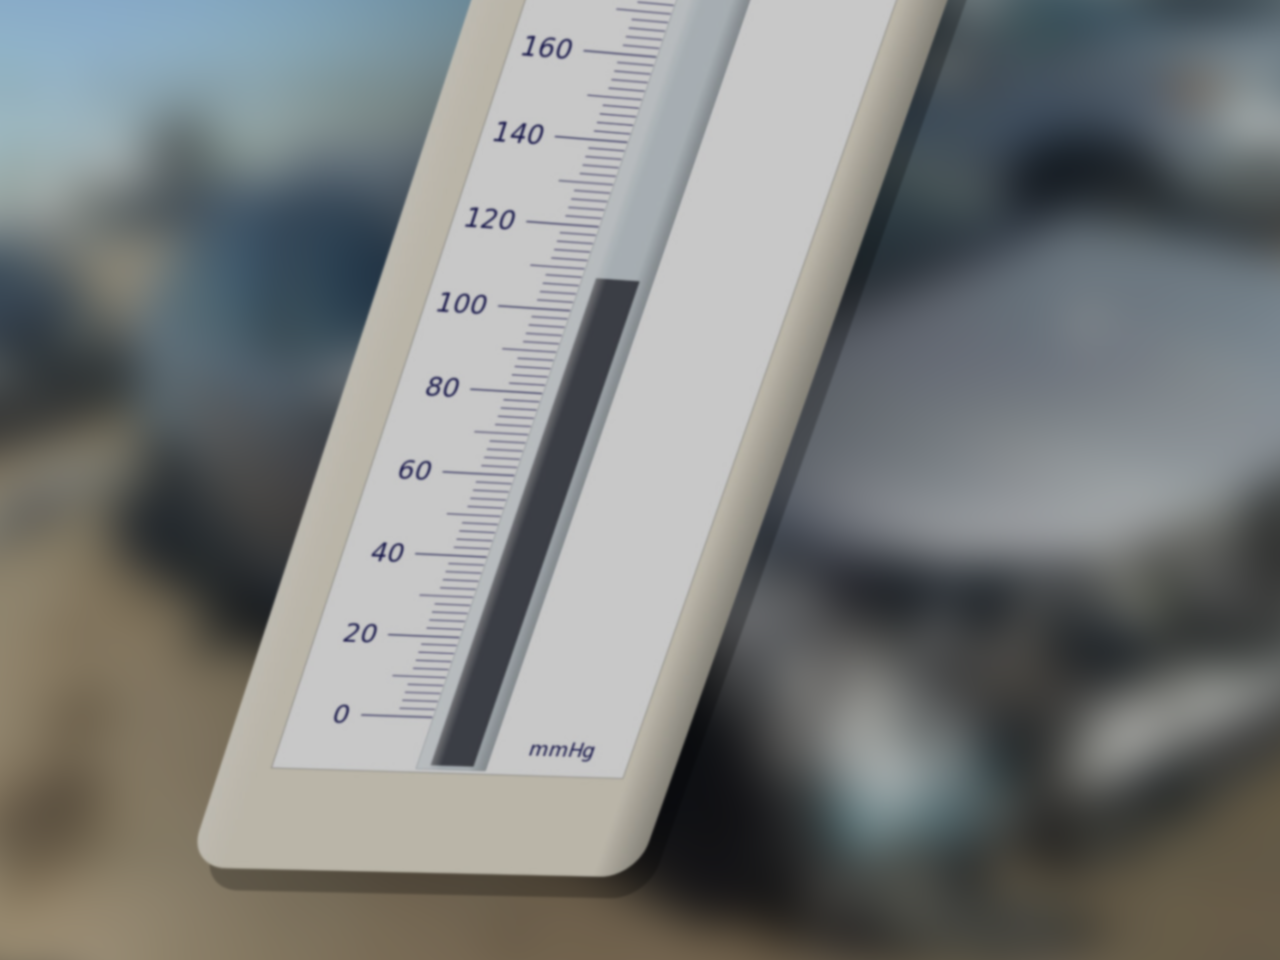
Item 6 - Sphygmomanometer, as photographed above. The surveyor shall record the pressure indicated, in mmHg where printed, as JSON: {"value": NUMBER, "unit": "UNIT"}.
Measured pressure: {"value": 108, "unit": "mmHg"}
